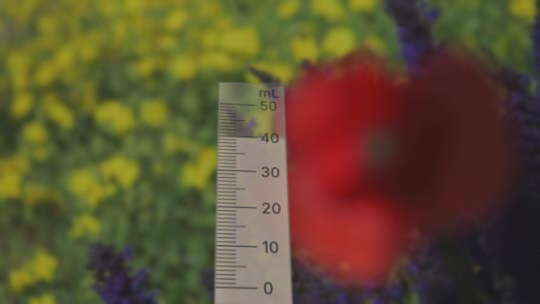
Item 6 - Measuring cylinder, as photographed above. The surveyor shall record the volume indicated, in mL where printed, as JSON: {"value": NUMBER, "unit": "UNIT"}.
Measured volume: {"value": 40, "unit": "mL"}
